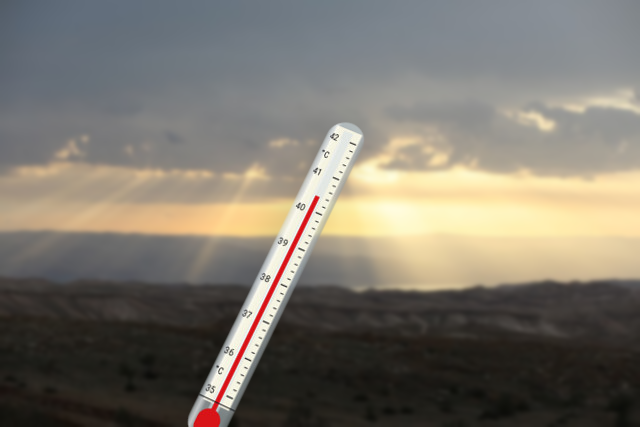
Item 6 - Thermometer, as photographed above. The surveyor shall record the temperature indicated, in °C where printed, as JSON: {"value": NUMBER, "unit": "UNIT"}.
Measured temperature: {"value": 40.4, "unit": "°C"}
